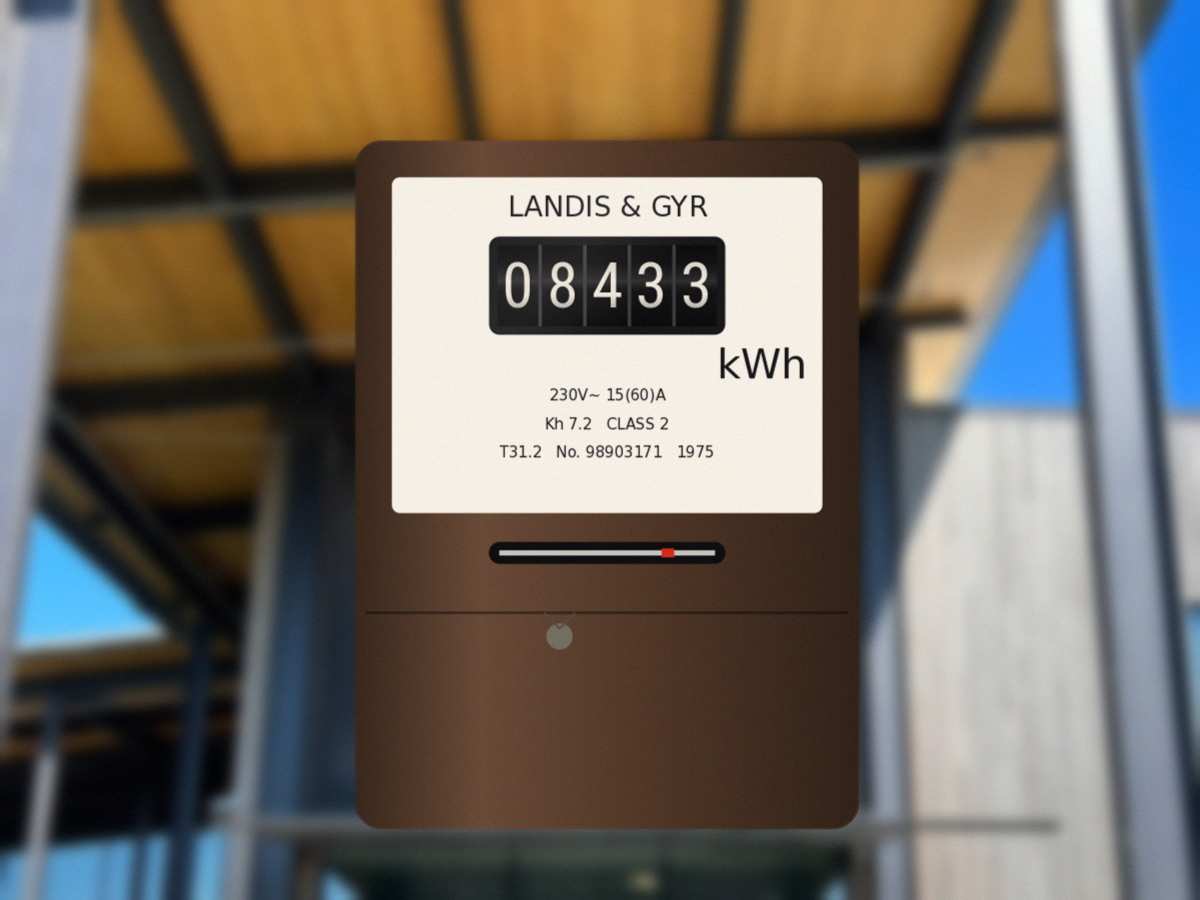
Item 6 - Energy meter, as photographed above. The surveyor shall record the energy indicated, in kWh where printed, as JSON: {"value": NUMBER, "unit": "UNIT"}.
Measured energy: {"value": 8433, "unit": "kWh"}
